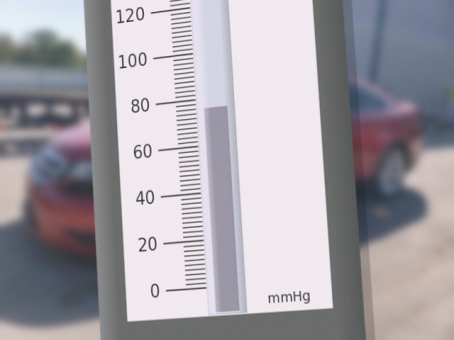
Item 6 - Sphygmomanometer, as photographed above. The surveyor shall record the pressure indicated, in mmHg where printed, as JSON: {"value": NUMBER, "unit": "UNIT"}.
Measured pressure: {"value": 76, "unit": "mmHg"}
